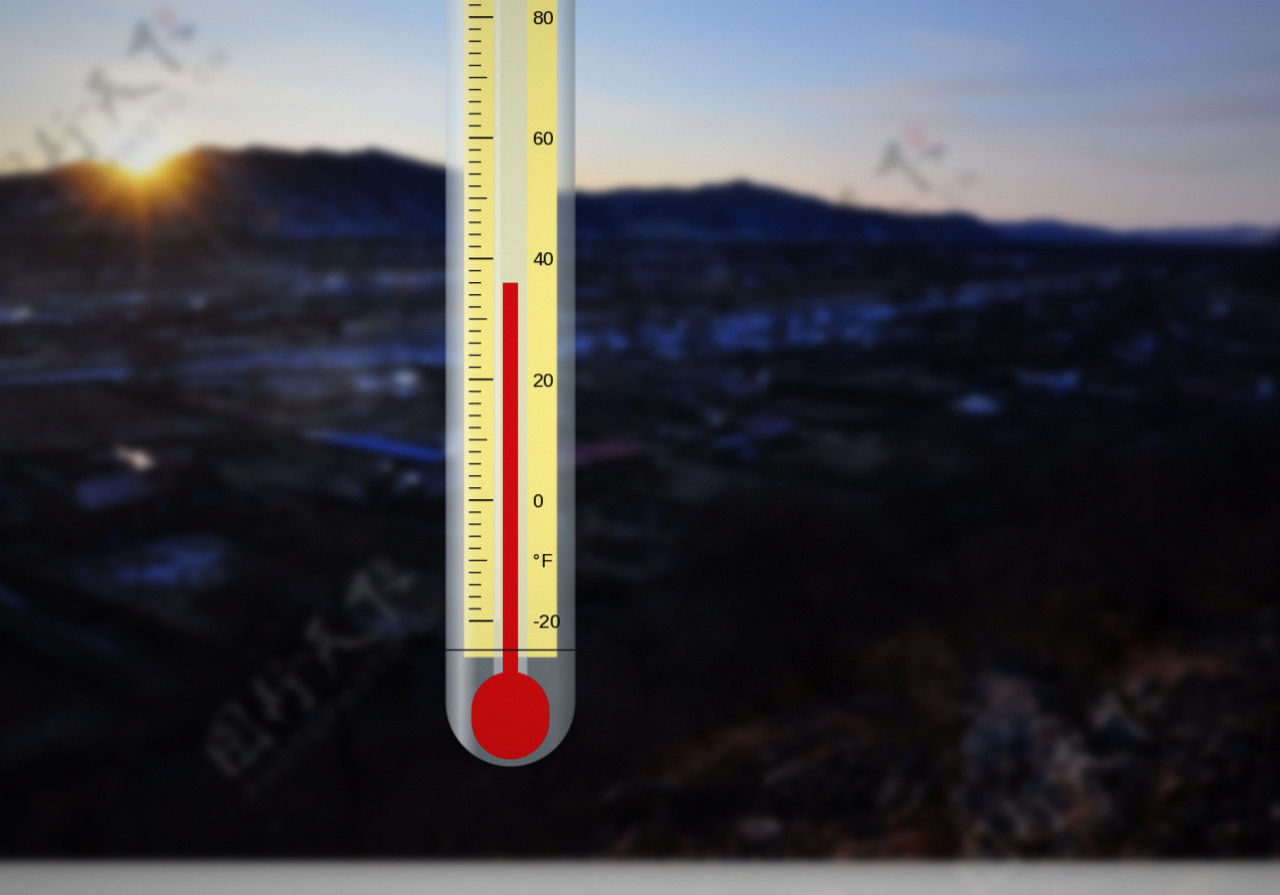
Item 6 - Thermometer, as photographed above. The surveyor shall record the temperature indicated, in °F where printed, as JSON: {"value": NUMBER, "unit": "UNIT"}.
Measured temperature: {"value": 36, "unit": "°F"}
